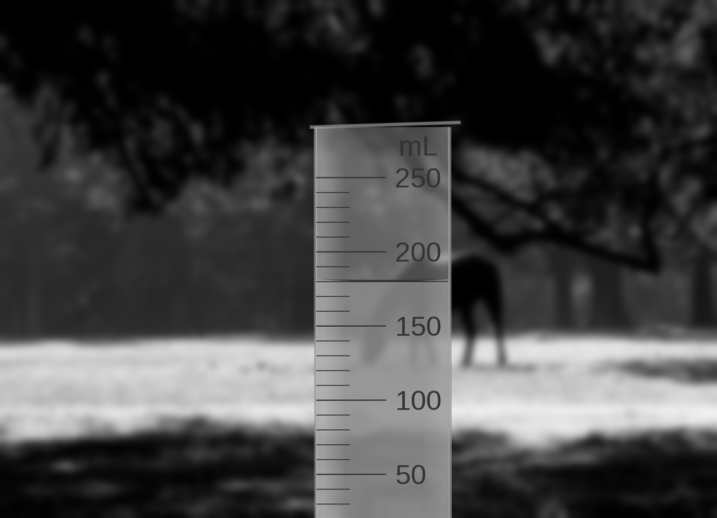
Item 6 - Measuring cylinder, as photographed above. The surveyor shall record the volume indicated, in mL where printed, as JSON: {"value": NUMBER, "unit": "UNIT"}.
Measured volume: {"value": 180, "unit": "mL"}
